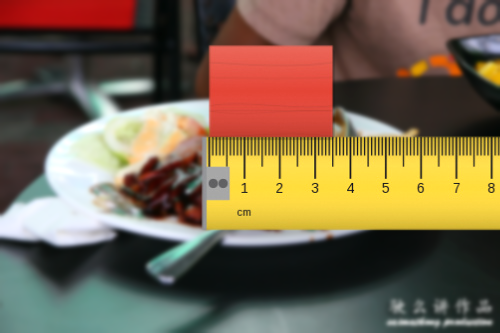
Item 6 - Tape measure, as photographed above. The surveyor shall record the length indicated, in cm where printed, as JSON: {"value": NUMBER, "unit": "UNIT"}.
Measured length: {"value": 3.5, "unit": "cm"}
